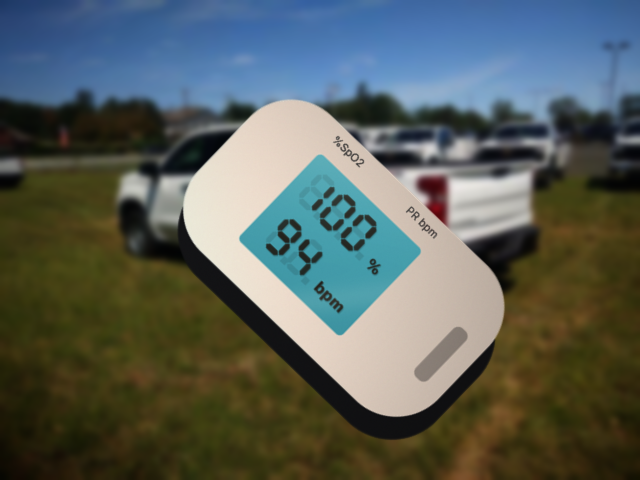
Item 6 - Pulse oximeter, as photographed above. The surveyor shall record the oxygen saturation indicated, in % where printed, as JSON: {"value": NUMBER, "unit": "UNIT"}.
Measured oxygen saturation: {"value": 100, "unit": "%"}
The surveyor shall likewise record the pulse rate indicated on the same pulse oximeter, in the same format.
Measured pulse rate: {"value": 94, "unit": "bpm"}
